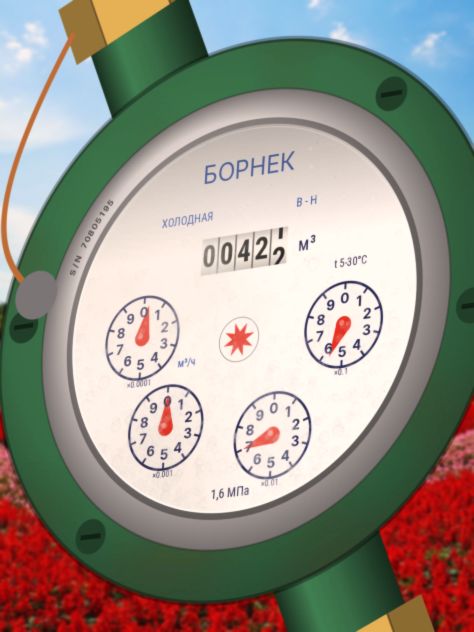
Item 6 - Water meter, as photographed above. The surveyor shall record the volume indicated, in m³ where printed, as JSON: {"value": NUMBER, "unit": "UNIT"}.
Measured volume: {"value": 421.5700, "unit": "m³"}
